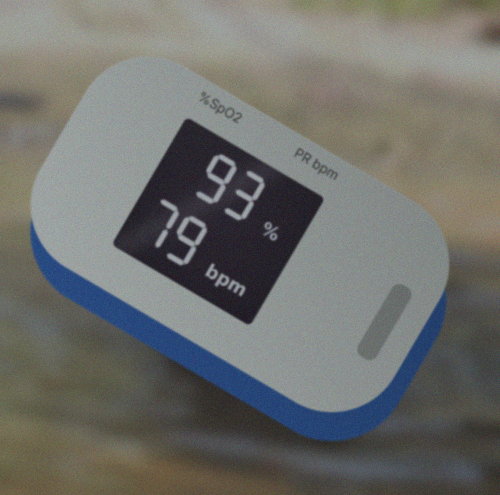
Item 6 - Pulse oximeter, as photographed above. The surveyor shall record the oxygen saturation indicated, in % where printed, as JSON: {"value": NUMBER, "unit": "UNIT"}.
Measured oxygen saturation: {"value": 93, "unit": "%"}
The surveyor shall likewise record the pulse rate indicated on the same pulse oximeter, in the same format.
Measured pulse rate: {"value": 79, "unit": "bpm"}
